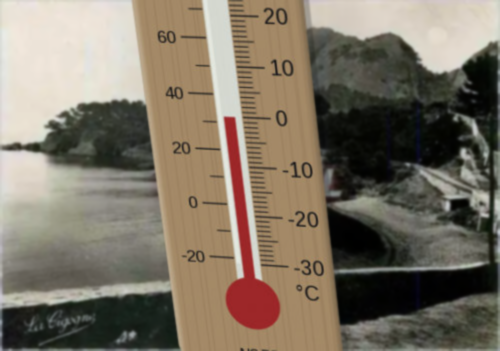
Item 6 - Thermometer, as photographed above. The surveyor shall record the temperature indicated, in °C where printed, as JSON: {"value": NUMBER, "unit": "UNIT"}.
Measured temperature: {"value": 0, "unit": "°C"}
